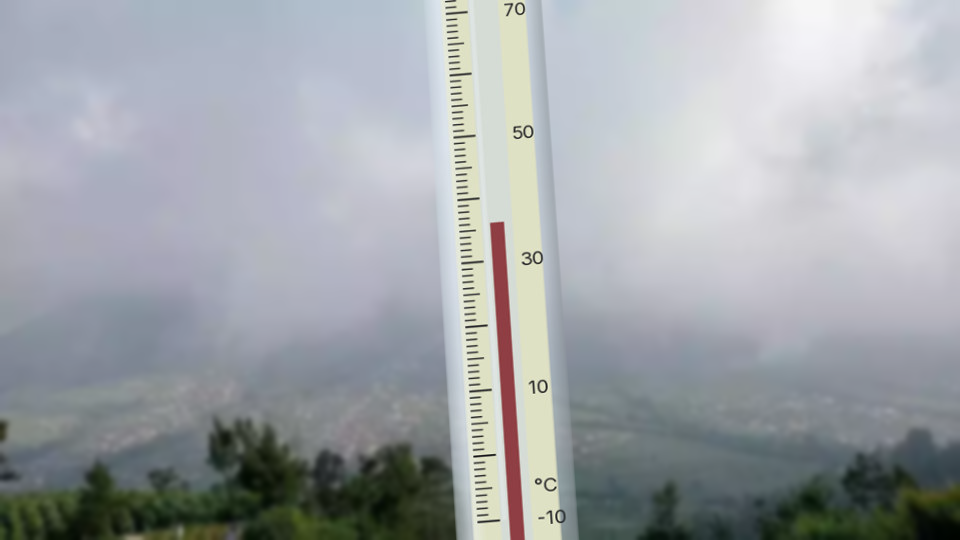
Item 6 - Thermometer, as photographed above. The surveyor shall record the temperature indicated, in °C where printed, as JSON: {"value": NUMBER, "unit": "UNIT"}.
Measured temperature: {"value": 36, "unit": "°C"}
